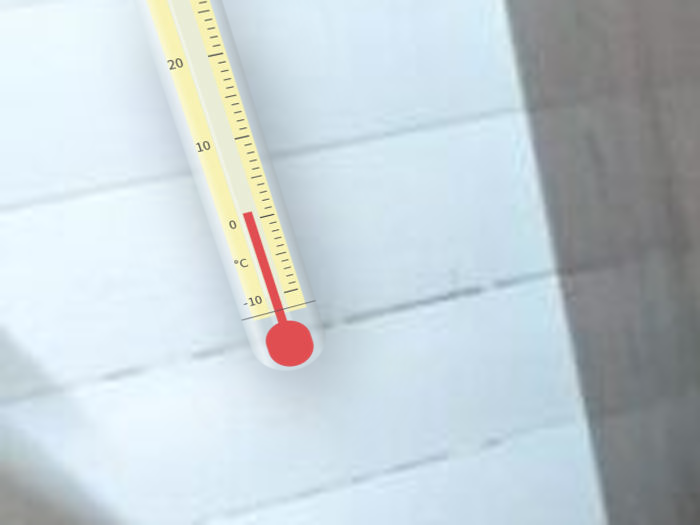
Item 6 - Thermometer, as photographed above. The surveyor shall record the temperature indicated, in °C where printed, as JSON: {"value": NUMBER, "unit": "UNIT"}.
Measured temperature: {"value": 1, "unit": "°C"}
